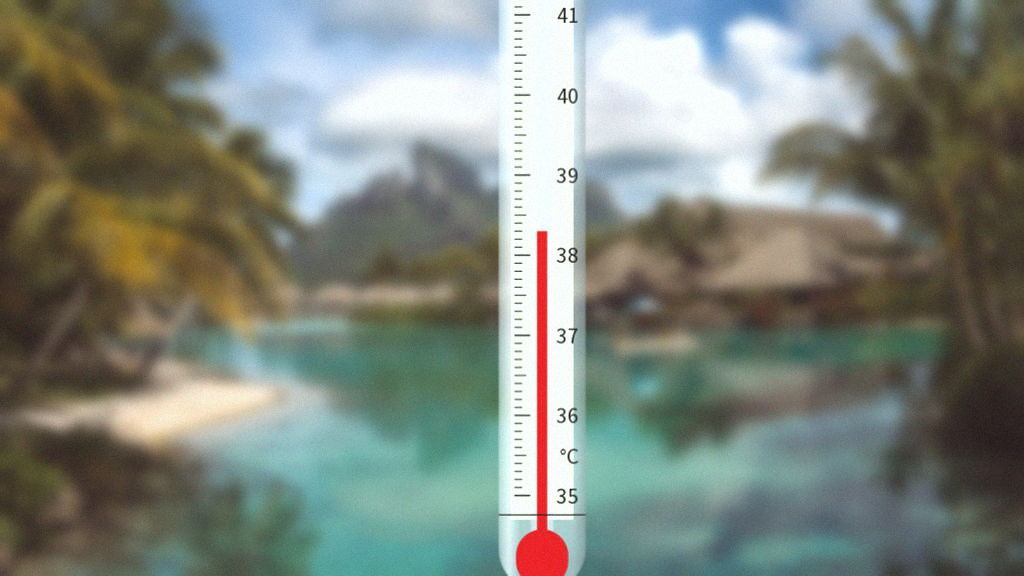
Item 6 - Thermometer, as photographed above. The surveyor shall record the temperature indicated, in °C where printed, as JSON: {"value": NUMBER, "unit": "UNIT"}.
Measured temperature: {"value": 38.3, "unit": "°C"}
